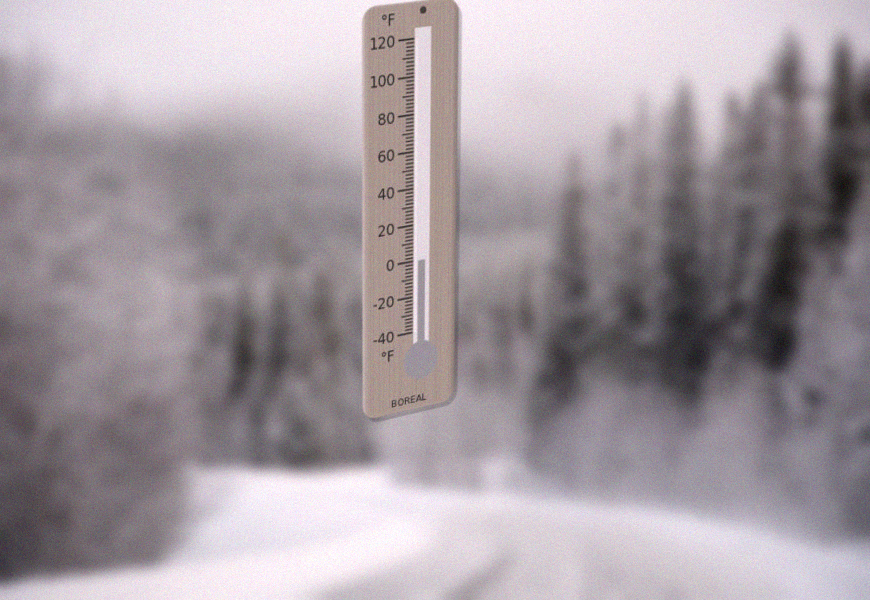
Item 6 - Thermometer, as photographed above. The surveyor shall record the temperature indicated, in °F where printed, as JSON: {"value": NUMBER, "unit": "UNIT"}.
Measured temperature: {"value": 0, "unit": "°F"}
